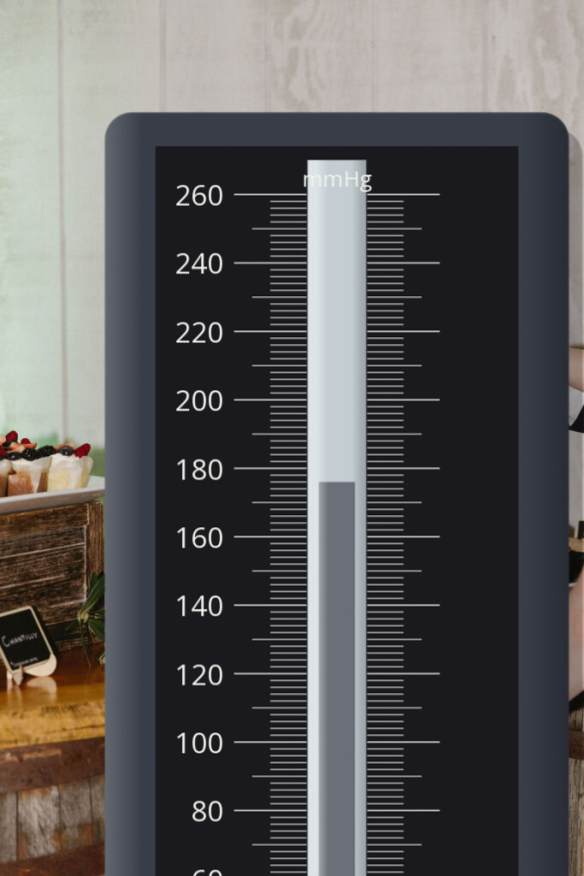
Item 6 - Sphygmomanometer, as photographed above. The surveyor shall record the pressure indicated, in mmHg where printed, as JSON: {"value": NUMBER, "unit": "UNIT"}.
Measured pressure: {"value": 176, "unit": "mmHg"}
